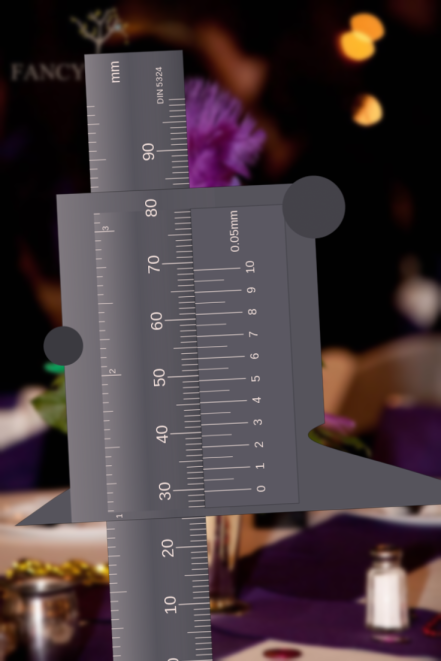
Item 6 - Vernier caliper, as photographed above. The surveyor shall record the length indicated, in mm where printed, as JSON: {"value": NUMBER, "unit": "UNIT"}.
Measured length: {"value": 29.6, "unit": "mm"}
